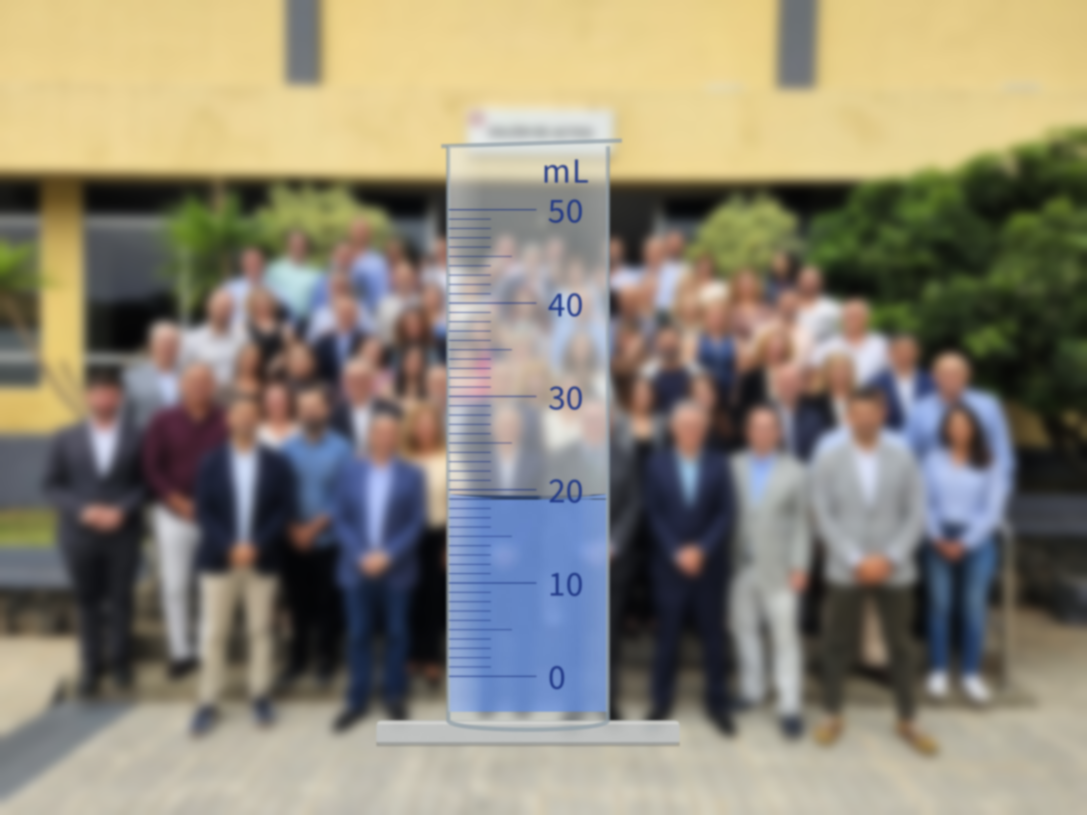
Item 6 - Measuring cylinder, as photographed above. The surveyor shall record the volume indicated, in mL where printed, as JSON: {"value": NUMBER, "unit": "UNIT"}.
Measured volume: {"value": 19, "unit": "mL"}
